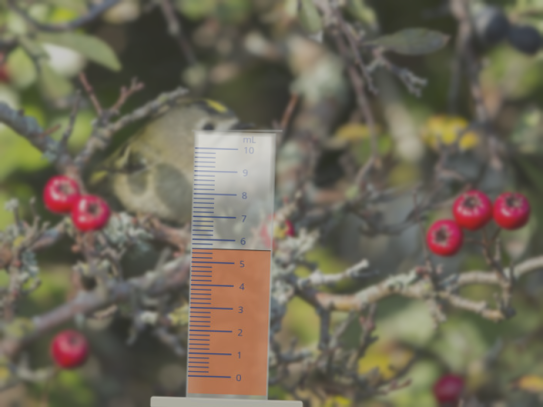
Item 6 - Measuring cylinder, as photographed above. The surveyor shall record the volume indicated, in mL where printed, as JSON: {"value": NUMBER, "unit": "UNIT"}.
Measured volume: {"value": 5.6, "unit": "mL"}
